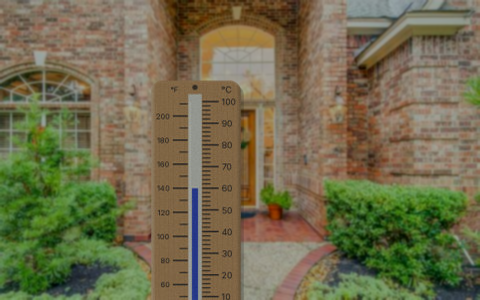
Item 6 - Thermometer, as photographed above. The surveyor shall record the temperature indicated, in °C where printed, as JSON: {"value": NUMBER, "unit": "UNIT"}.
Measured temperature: {"value": 60, "unit": "°C"}
